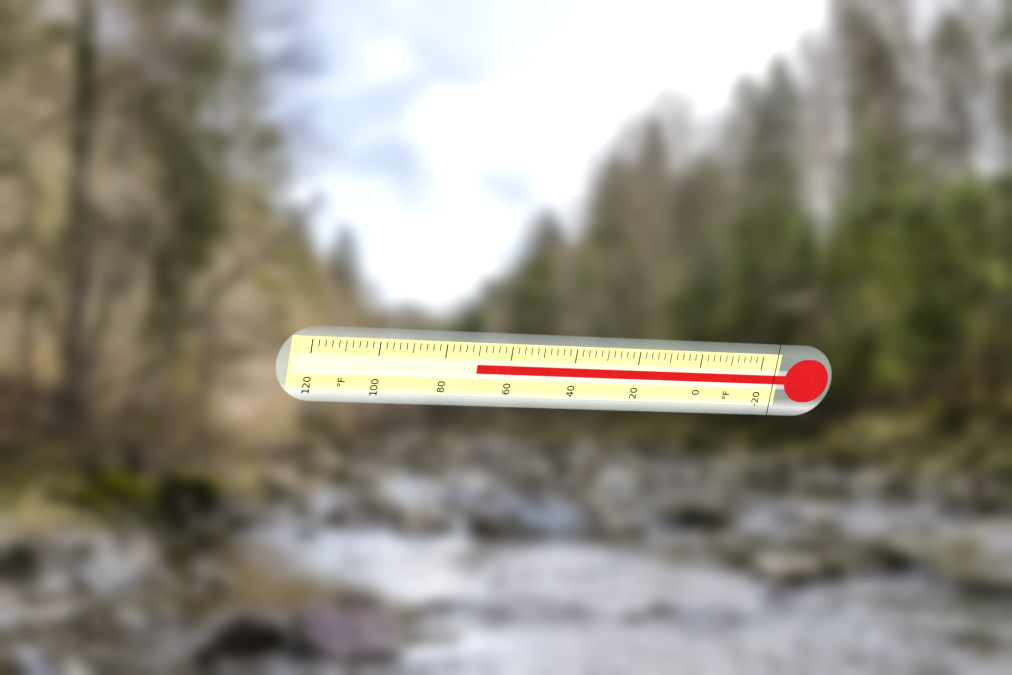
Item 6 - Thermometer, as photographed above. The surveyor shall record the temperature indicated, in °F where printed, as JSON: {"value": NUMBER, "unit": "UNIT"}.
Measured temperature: {"value": 70, "unit": "°F"}
